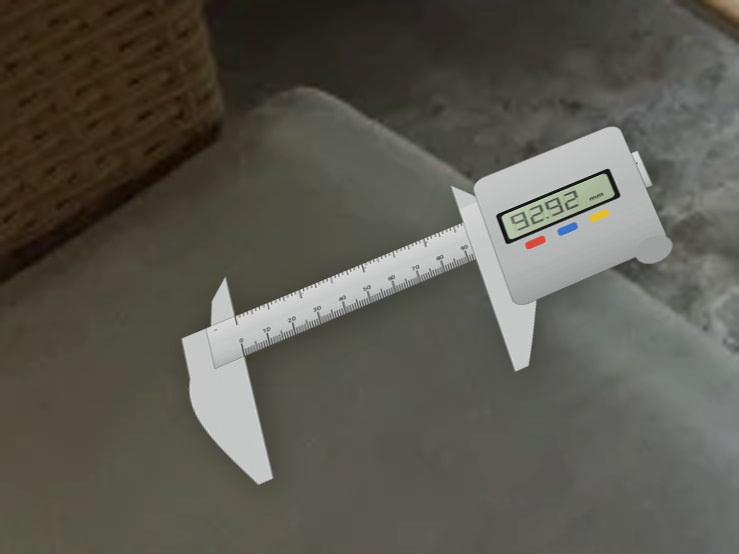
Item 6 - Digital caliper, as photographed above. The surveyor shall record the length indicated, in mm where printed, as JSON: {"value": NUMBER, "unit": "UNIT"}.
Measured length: {"value": 92.92, "unit": "mm"}
